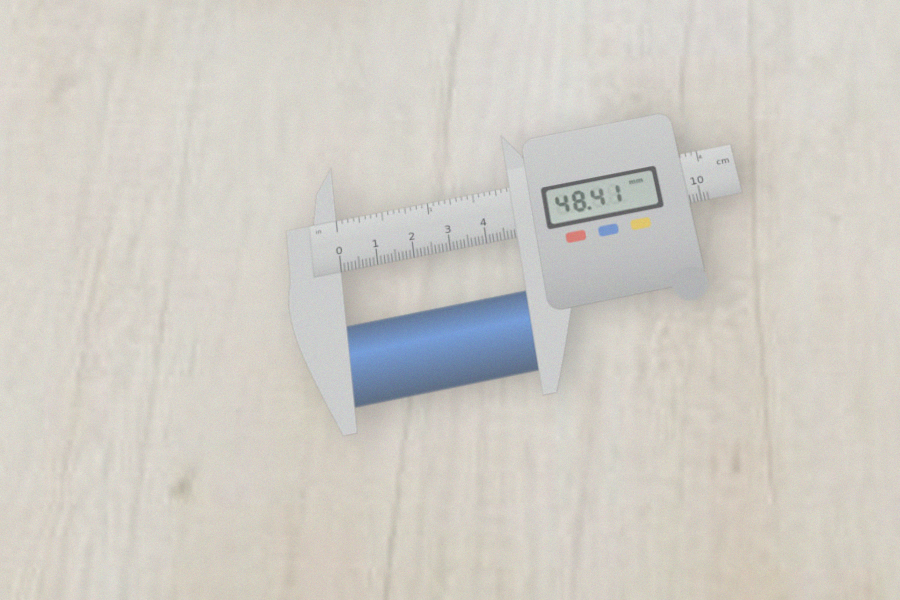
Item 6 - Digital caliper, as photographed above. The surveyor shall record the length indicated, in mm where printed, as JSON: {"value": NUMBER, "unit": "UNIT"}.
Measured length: {"value": 48.41, "unit": "mm"}
